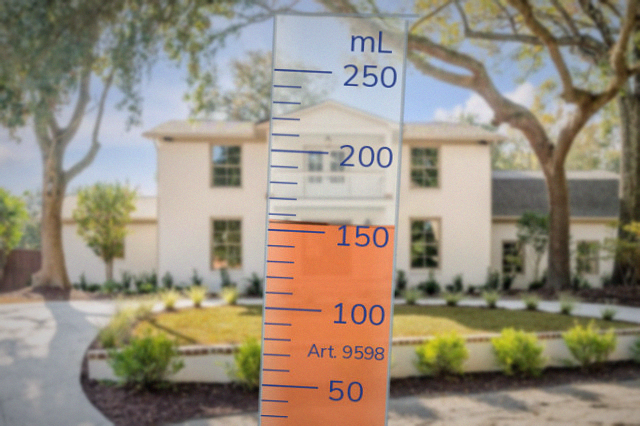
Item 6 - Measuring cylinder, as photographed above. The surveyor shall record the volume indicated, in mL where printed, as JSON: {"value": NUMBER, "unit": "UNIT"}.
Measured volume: {"value": 155, "unit": "mL"}
